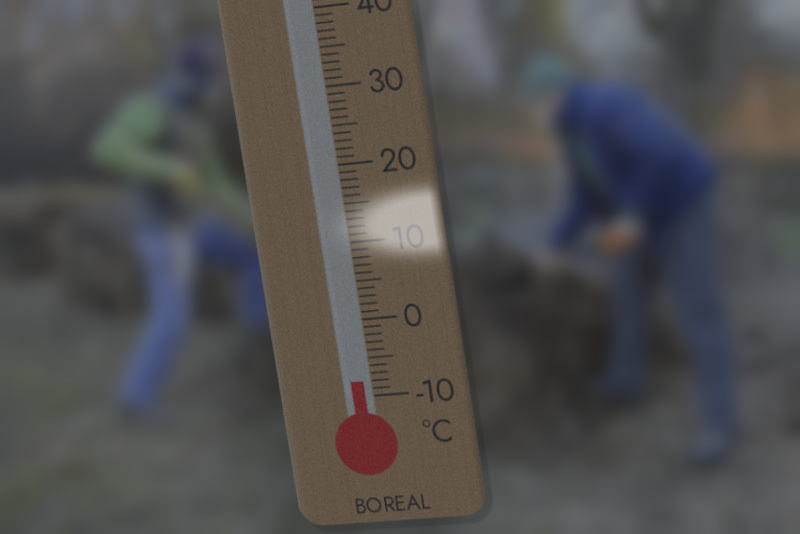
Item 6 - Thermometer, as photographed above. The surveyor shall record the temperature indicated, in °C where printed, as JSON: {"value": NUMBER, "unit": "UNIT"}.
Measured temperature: {"value": -8, "unit": "°C"}
